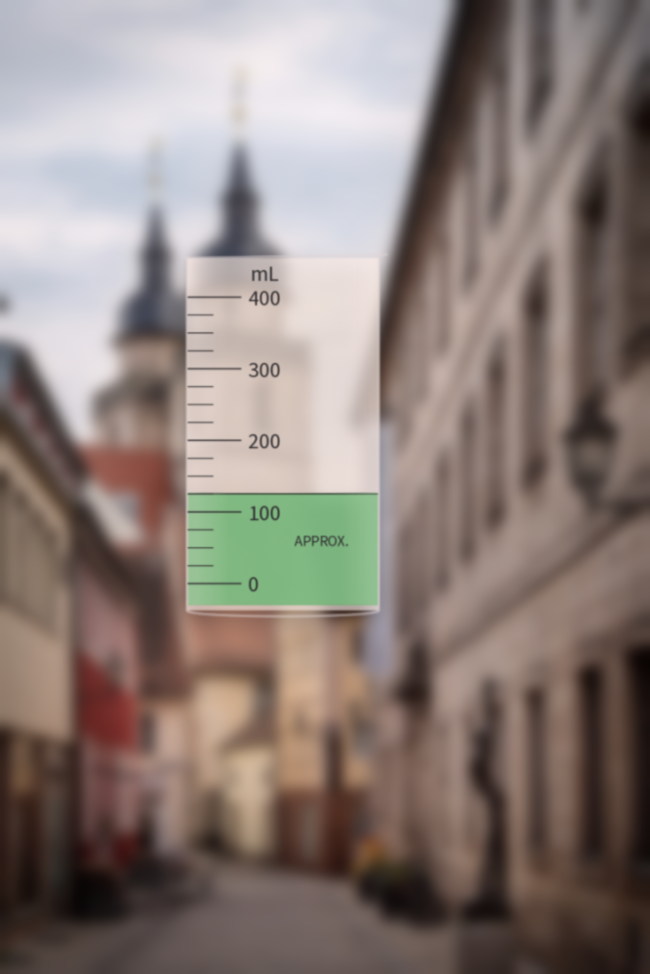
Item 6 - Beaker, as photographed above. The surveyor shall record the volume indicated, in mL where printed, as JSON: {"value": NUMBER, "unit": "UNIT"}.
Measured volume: {"value": 125, "unit": "mL"}
